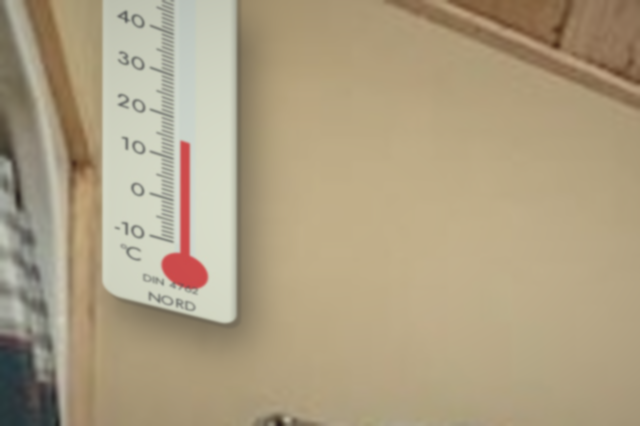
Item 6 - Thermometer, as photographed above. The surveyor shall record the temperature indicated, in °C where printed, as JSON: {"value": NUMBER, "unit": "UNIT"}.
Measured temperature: {"value": 15, "unit": "°C"}
